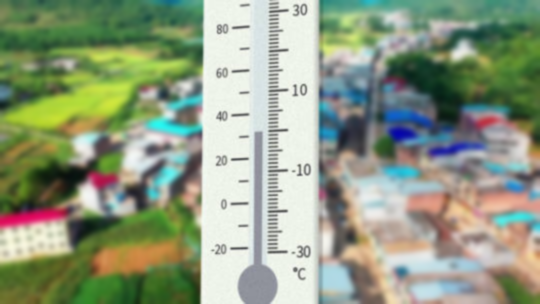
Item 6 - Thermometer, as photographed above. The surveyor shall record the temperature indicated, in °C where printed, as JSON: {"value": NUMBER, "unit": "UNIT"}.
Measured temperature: {"value": 0, "unit": "°C"}
